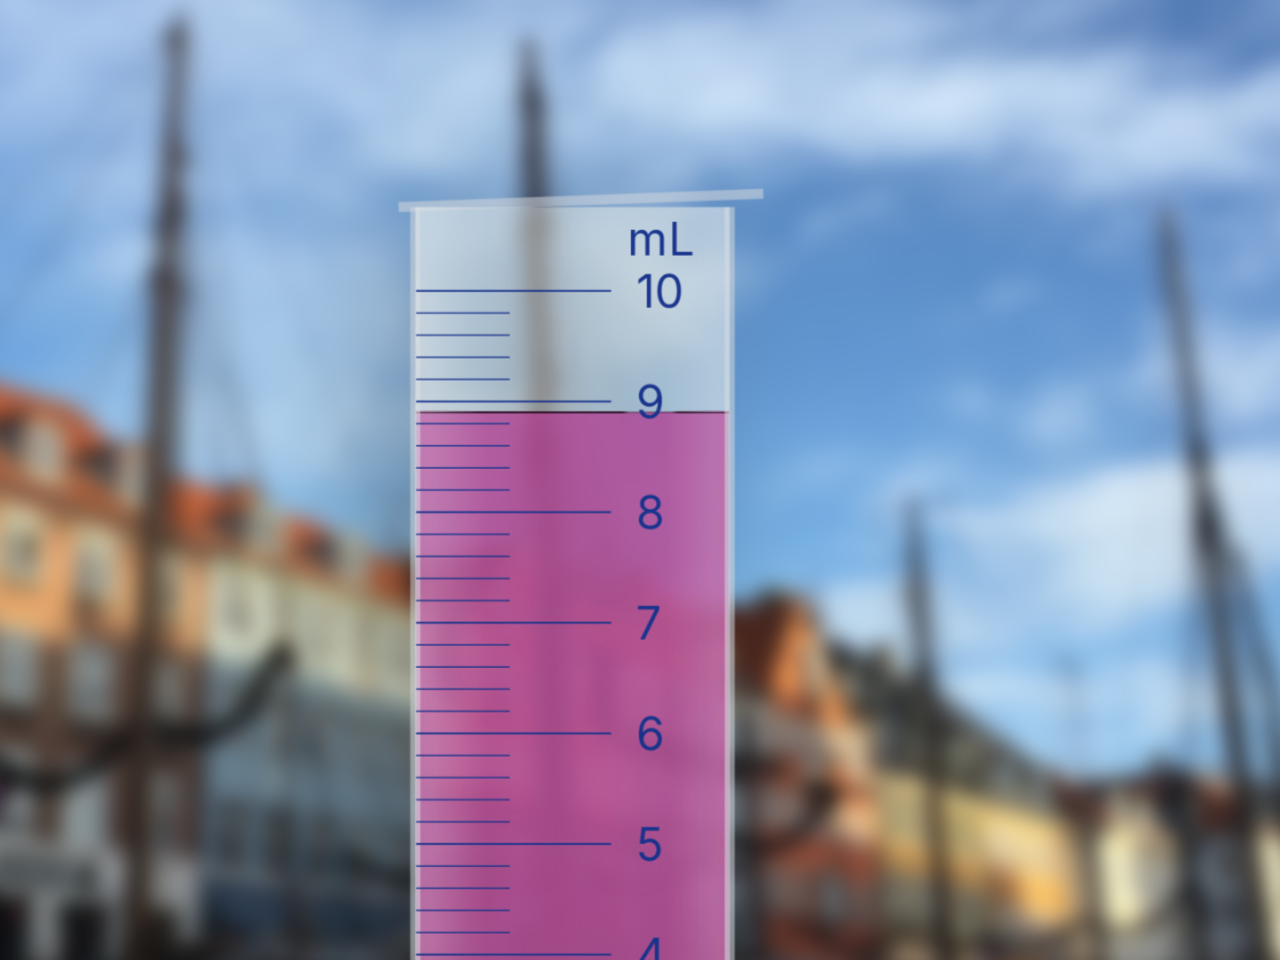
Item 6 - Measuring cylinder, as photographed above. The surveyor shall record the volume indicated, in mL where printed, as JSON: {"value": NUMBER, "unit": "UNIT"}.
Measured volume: {"value": 8.9, "unit": "mL"}
